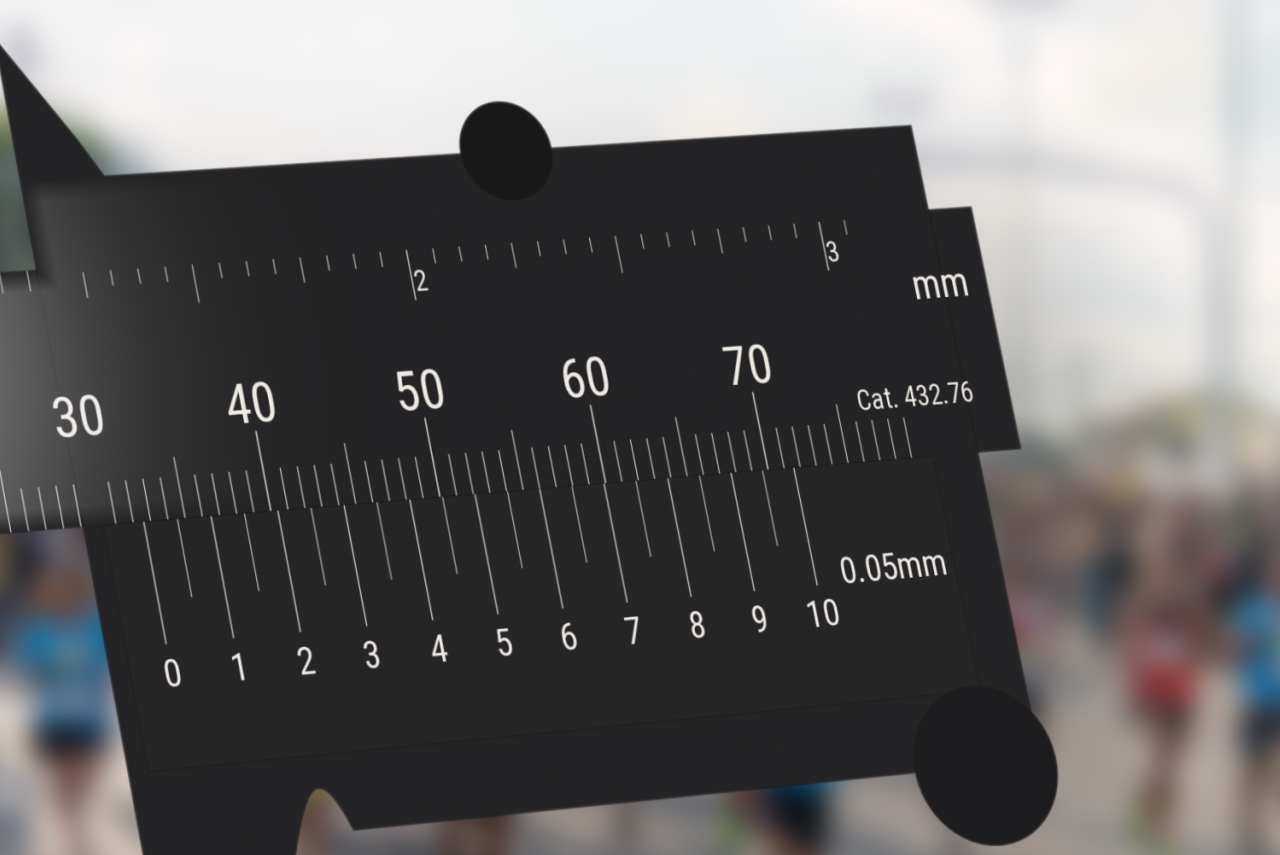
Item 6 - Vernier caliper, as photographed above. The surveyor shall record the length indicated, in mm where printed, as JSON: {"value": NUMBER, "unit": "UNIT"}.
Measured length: {"value": 32.6, "unit": "mm"}
